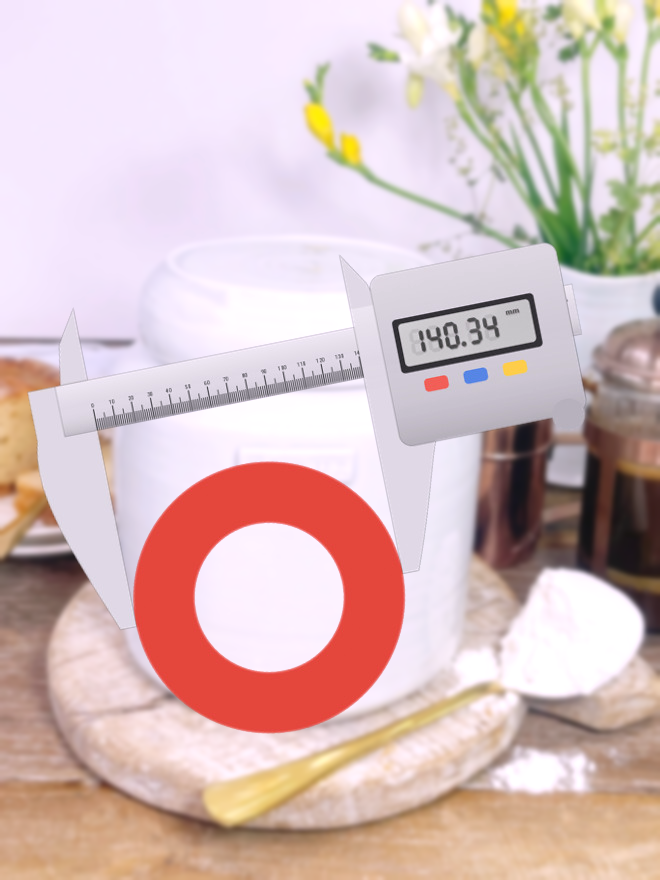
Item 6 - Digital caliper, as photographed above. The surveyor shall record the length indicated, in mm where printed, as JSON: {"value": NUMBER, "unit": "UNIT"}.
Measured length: {"value": 140.34, "unit": "mm"}
